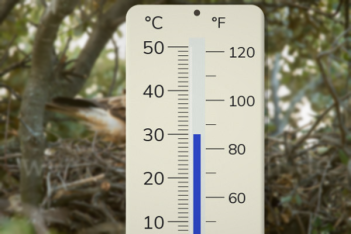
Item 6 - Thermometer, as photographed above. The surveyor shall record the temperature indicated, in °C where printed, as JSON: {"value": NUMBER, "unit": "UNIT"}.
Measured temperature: {"value": 30, "unit": "°C"}
